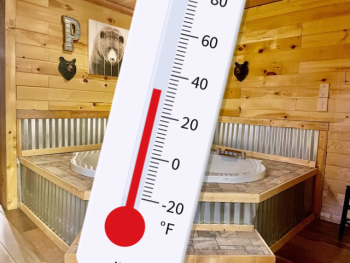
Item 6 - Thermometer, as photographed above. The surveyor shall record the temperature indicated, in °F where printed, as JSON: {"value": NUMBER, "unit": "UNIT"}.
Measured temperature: {"value": 32, "unit": "°F"}
